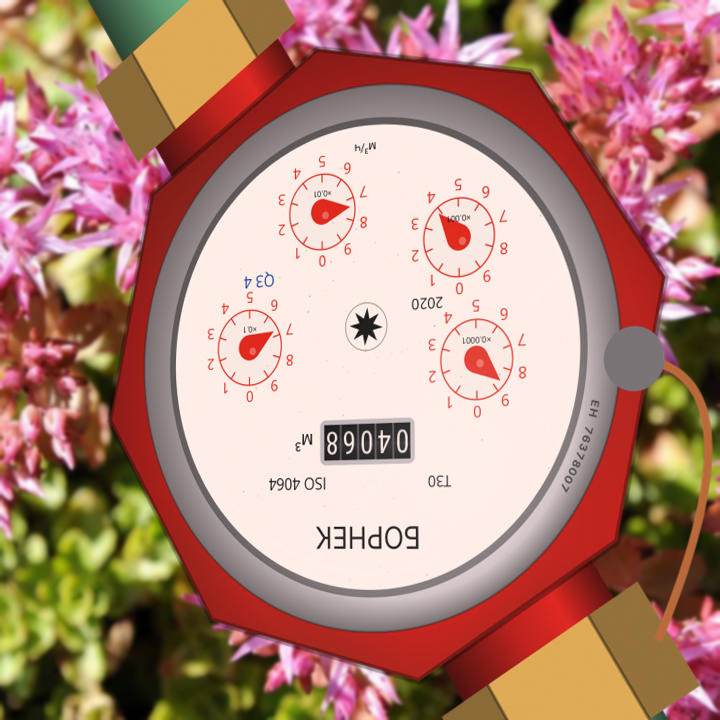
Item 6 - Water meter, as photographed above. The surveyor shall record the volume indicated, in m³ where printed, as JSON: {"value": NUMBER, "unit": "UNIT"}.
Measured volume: {"value": 4068.6738, "unit": "m³"}
